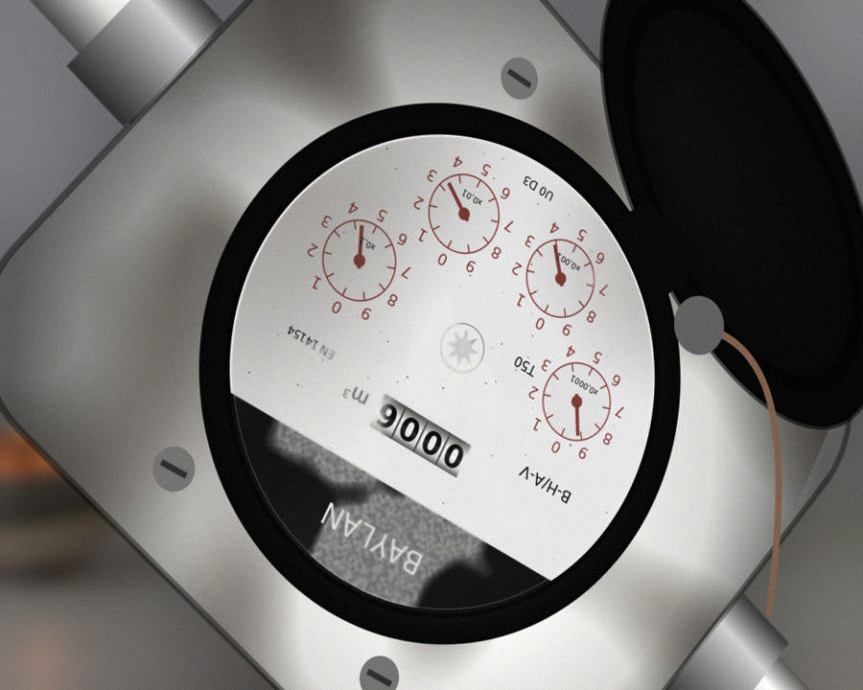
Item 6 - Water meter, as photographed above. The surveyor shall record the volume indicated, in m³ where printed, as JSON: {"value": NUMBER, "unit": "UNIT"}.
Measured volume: {"value": 6.4339, "unit": "m³"}
